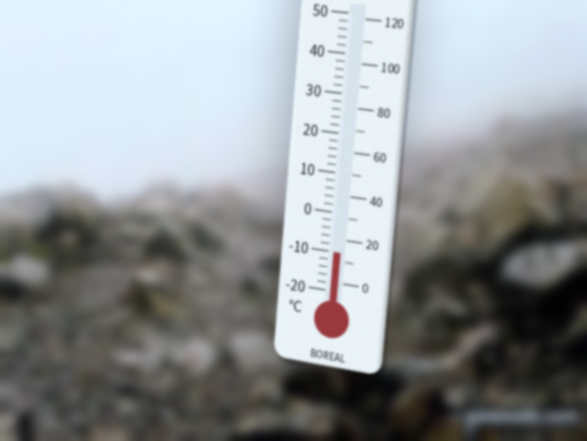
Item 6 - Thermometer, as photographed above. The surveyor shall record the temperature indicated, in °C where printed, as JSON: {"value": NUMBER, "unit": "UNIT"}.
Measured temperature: {"value": -10, "unit": "°C"}
